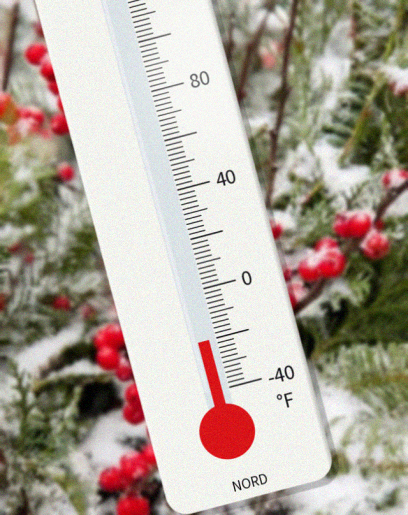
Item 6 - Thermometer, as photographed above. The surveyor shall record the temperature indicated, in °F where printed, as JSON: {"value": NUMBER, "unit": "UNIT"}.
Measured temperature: {"value": -20, "unit": "°F"}
